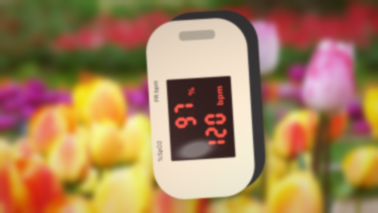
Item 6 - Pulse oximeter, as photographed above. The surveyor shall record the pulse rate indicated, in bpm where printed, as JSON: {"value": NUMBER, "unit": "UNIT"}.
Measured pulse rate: {"value": 120, "unit": "bpm"}
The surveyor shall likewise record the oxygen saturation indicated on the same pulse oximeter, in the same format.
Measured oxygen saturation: {"value": 97, "unit": "%"}
